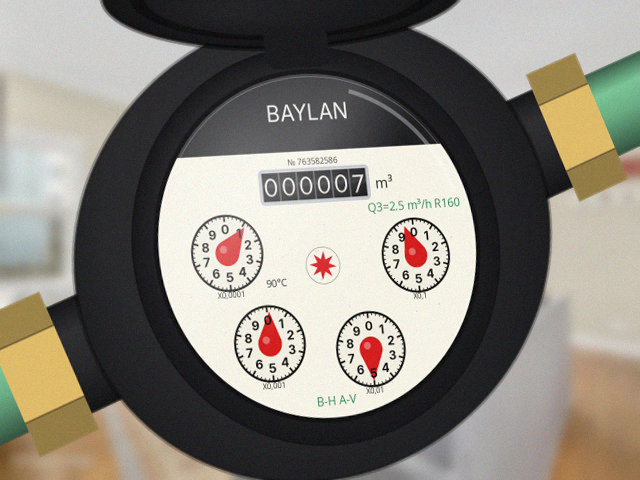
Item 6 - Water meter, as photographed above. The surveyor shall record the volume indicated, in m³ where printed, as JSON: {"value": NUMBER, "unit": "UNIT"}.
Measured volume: {"value": 6.9501, "unit": "m³"}
